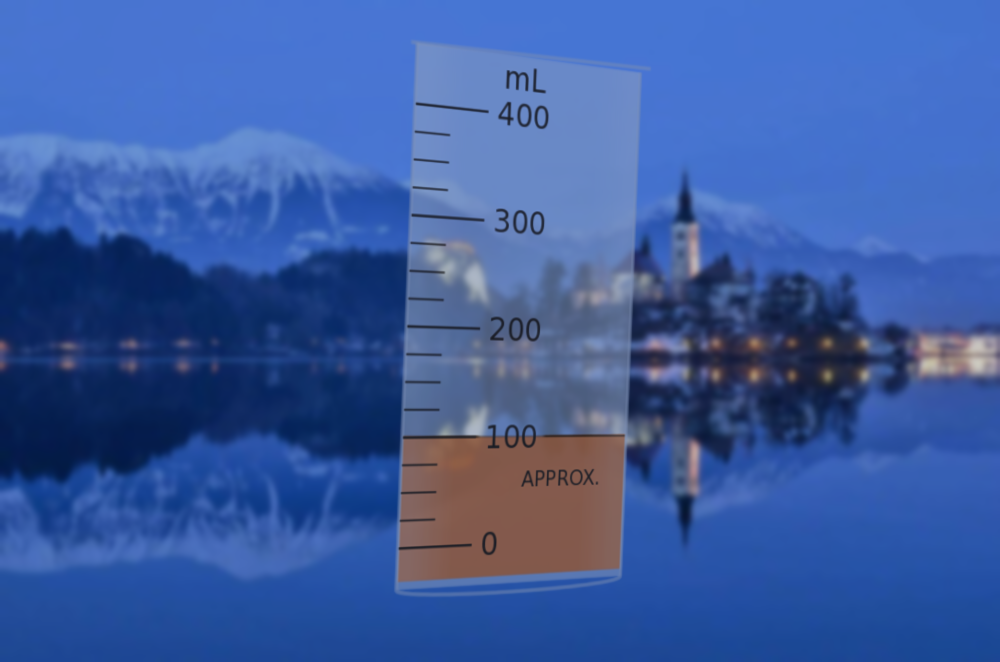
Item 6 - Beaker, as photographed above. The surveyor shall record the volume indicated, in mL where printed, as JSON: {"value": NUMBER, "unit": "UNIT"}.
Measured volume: {"value": 100, "unit": "mL"}
